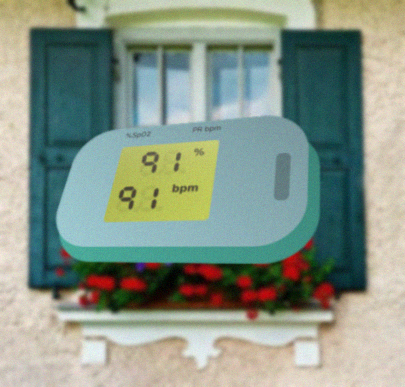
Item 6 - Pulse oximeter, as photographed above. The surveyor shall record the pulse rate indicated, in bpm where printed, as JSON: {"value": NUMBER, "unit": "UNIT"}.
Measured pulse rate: {"value": 91, "unit": "bpm"}
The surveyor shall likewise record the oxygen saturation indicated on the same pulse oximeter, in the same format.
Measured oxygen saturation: {"value": 91, "unit": "%"}
